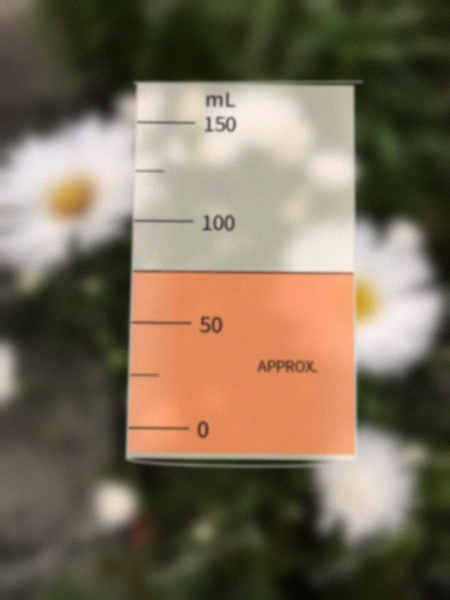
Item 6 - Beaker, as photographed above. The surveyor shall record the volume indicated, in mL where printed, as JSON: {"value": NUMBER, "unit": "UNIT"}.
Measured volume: {"value": 75, "unit": "mL"}
